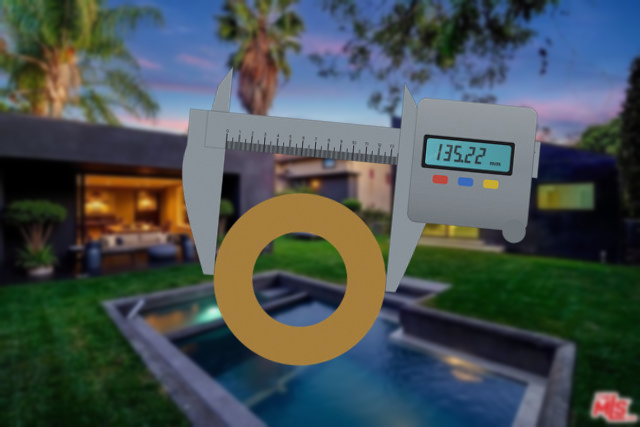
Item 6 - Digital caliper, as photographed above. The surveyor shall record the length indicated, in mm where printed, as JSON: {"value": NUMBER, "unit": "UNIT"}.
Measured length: {"value": 135.22, "unit": "mm"}
